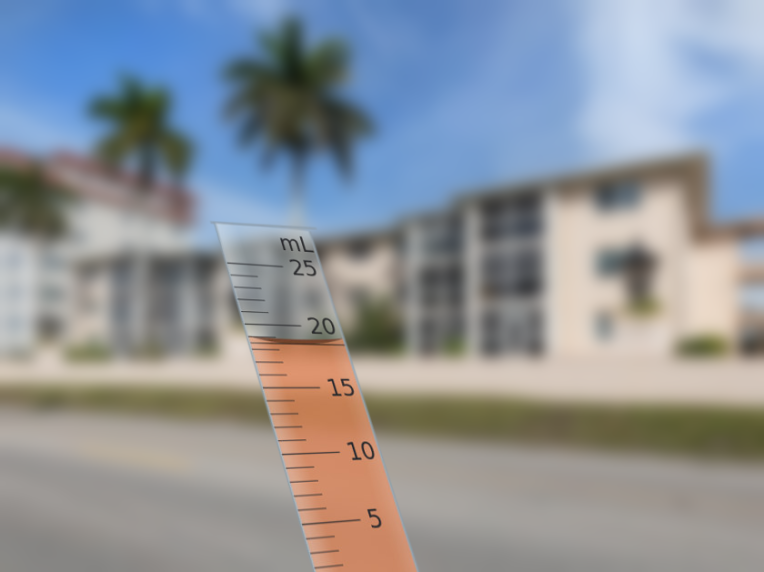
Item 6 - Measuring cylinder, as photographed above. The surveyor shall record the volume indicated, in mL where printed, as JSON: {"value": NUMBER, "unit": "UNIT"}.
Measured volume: {"value": 18.5, "unit": "mL"}
